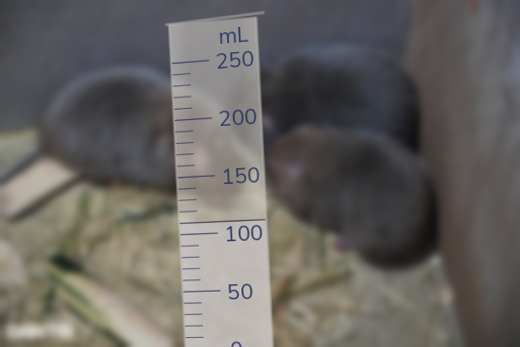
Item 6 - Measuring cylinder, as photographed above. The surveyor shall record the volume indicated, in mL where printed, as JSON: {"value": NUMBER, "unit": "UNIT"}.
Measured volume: {"value": 110, "unit": "mL"}
